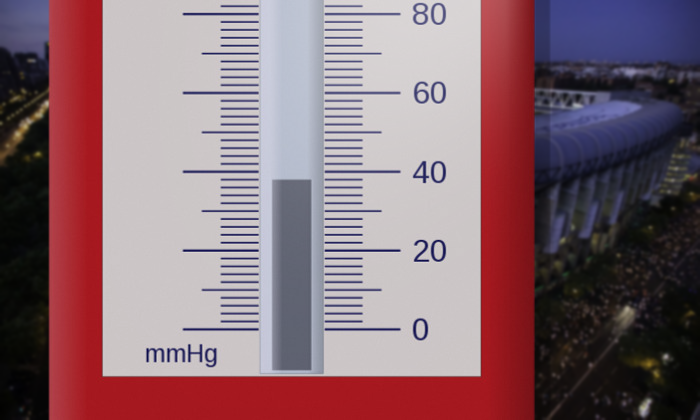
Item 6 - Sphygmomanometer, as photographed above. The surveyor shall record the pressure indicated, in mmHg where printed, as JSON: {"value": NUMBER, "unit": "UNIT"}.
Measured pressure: {"value": 38, "unit": "mmHg"}
